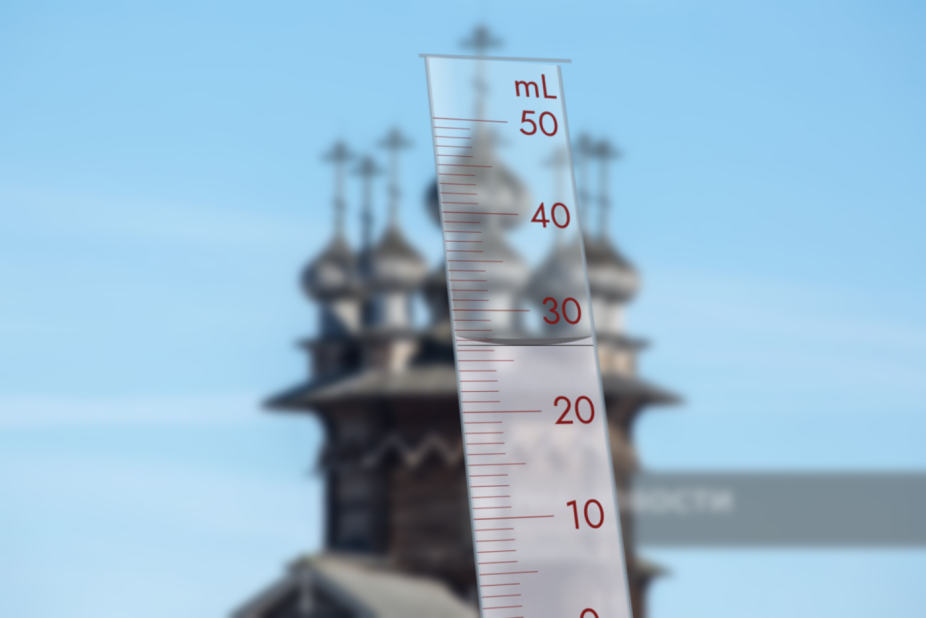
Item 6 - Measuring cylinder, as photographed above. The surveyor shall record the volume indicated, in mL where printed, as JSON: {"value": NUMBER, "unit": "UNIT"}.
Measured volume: {"value": 26.5, "unit": "mL"}
